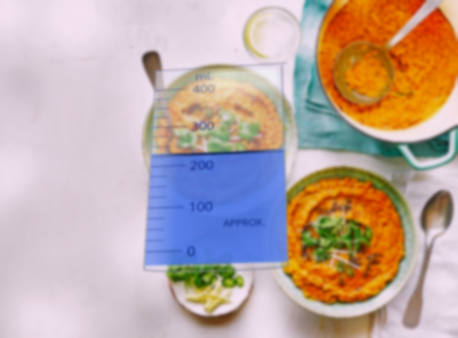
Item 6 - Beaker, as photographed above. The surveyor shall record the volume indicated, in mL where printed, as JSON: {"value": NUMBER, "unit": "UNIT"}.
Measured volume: {"value": 225, "unit": "mL"}
